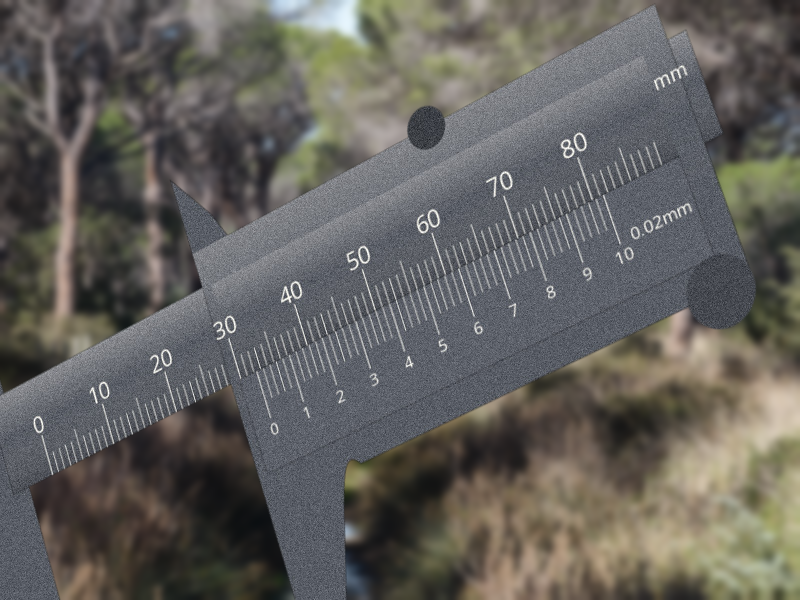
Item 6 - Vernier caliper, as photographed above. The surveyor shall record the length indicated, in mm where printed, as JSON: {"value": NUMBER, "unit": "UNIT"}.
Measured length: {"value": 32.4, "unit": "mm"}
